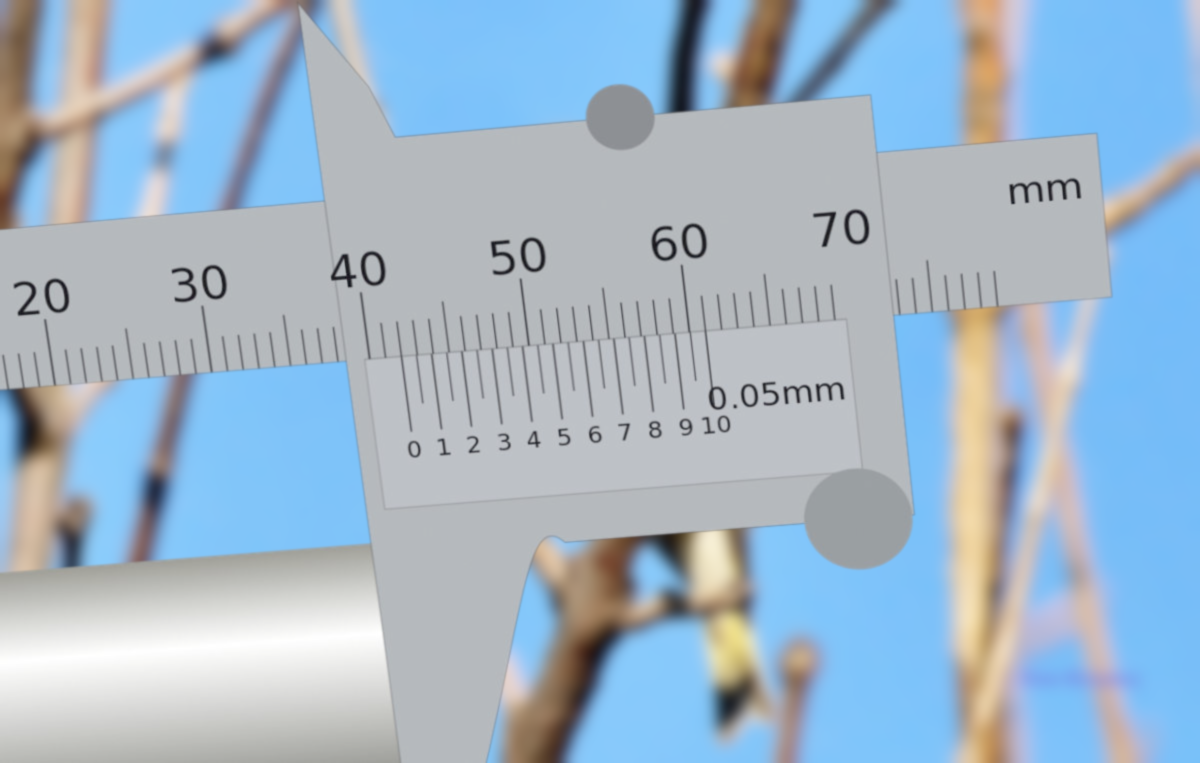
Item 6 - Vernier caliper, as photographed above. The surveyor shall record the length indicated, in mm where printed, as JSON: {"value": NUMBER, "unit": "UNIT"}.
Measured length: {"value": 42.0, "unit": "mm"}
